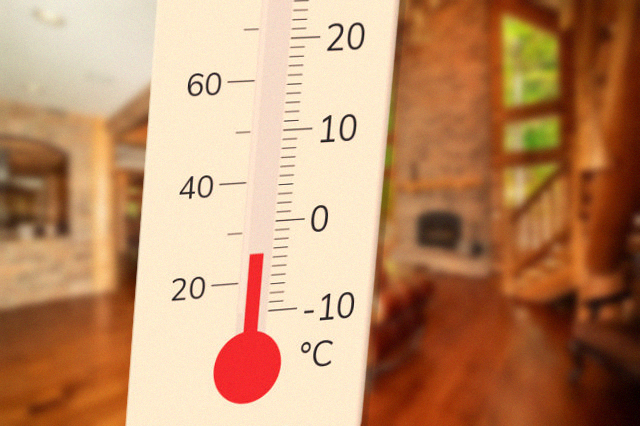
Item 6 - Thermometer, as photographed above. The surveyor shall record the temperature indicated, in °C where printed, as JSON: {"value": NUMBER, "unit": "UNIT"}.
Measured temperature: {"value": -3.5, "unit": "°C"}
